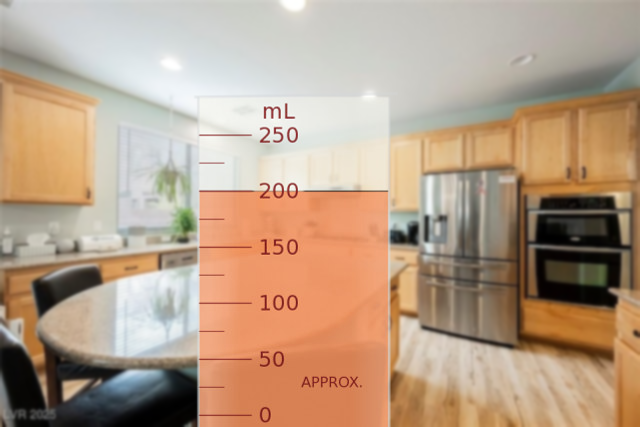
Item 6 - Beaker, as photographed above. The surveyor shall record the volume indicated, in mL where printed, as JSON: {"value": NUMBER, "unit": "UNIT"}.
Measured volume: {"value": 200, "unit": "mL"}
